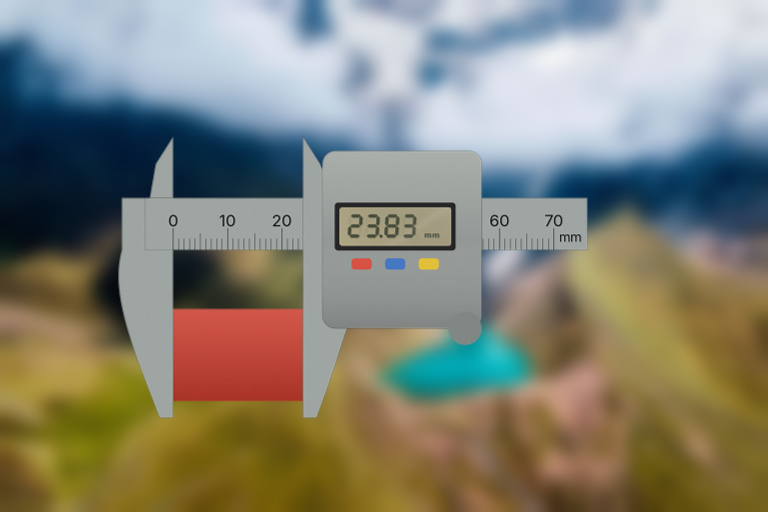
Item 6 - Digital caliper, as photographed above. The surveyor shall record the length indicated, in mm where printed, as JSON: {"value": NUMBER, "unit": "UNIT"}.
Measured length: {"value": 23.83, "unit": "mm"}
